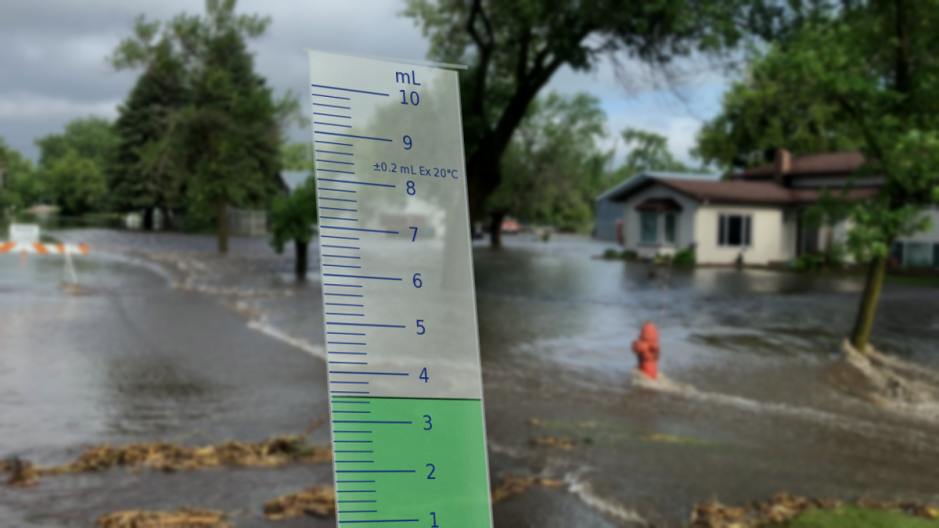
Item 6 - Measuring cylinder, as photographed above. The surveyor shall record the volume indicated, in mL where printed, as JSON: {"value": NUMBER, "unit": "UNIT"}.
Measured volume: {"value": 3.5, "unit": "mL"}
